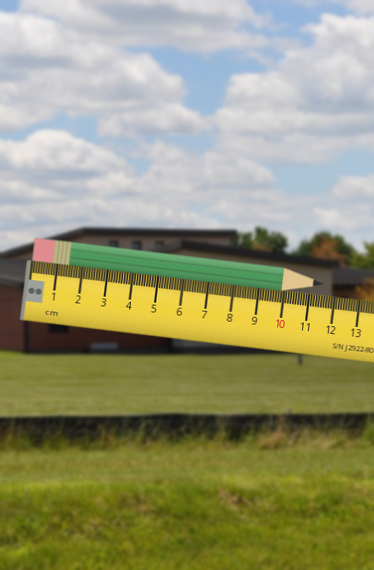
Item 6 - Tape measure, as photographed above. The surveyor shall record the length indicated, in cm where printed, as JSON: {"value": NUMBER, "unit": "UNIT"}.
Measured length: {"value": 11.5, "unit": "cm"}
